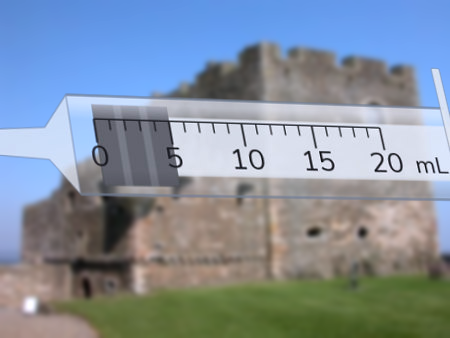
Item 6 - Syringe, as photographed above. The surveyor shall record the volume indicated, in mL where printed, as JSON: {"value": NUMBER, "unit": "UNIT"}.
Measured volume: {"value": 0, "unit": "mL"}
